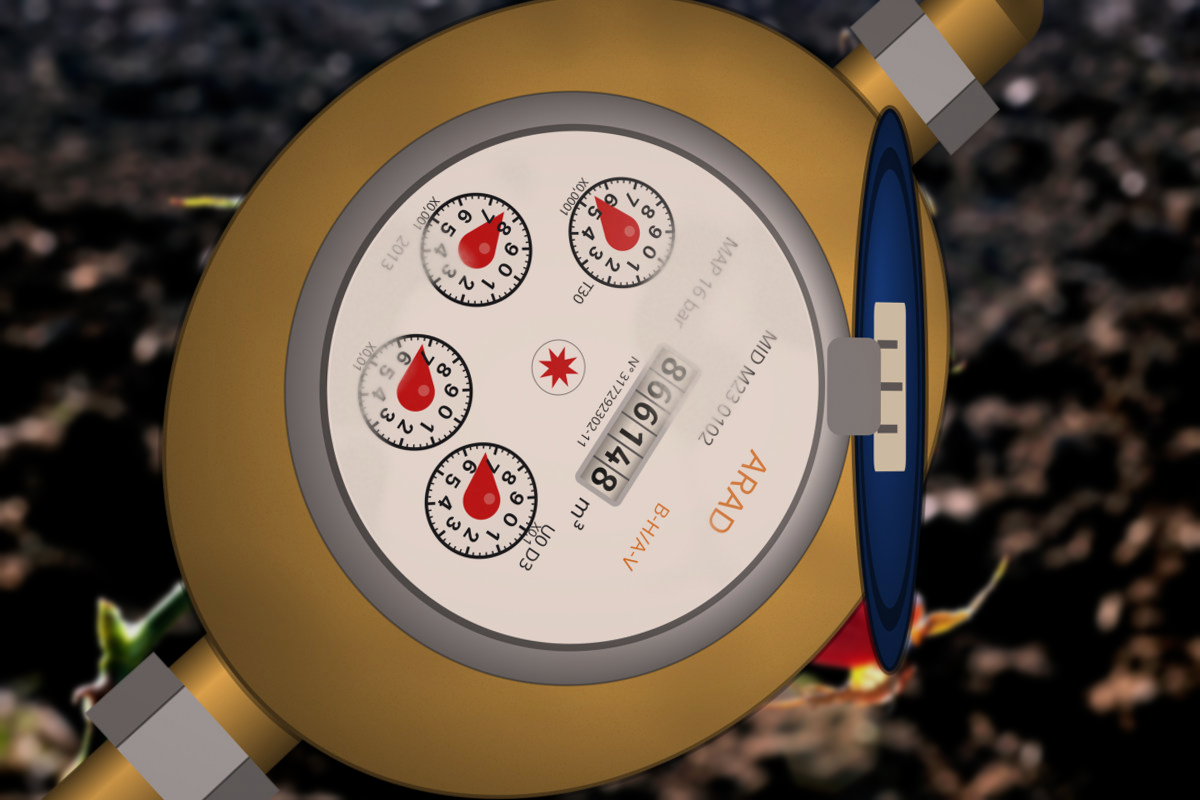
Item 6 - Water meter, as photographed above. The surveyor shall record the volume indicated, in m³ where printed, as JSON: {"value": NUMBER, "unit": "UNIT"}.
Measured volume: {"value": 866148.6675, "unit": "m³"}
